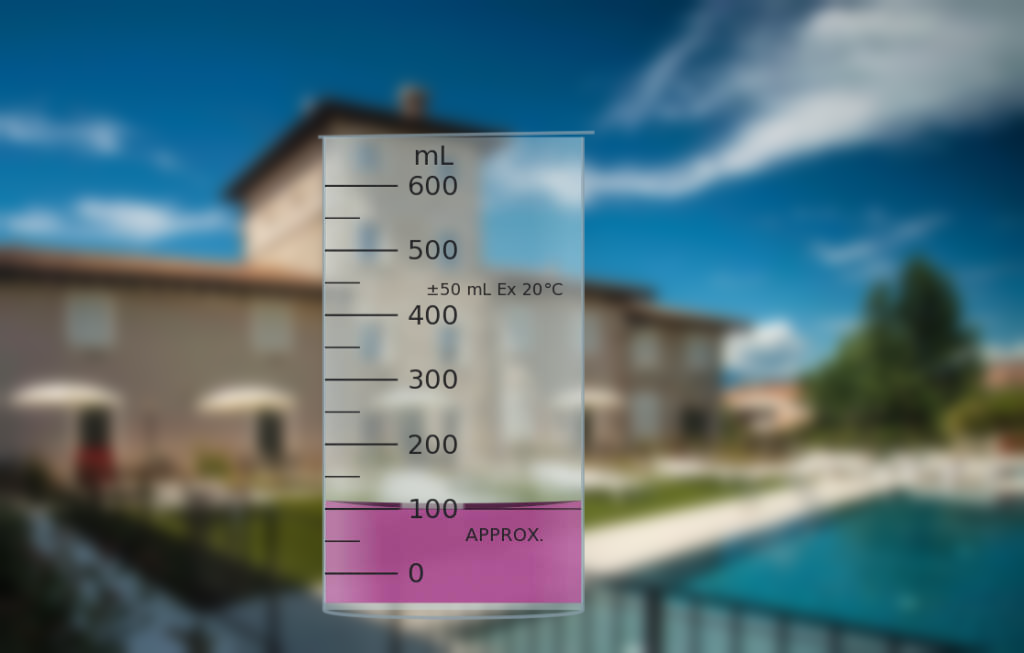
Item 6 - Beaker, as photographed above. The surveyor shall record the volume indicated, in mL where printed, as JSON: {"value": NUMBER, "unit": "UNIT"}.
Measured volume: {"value": 100, "unit": "mL"}
